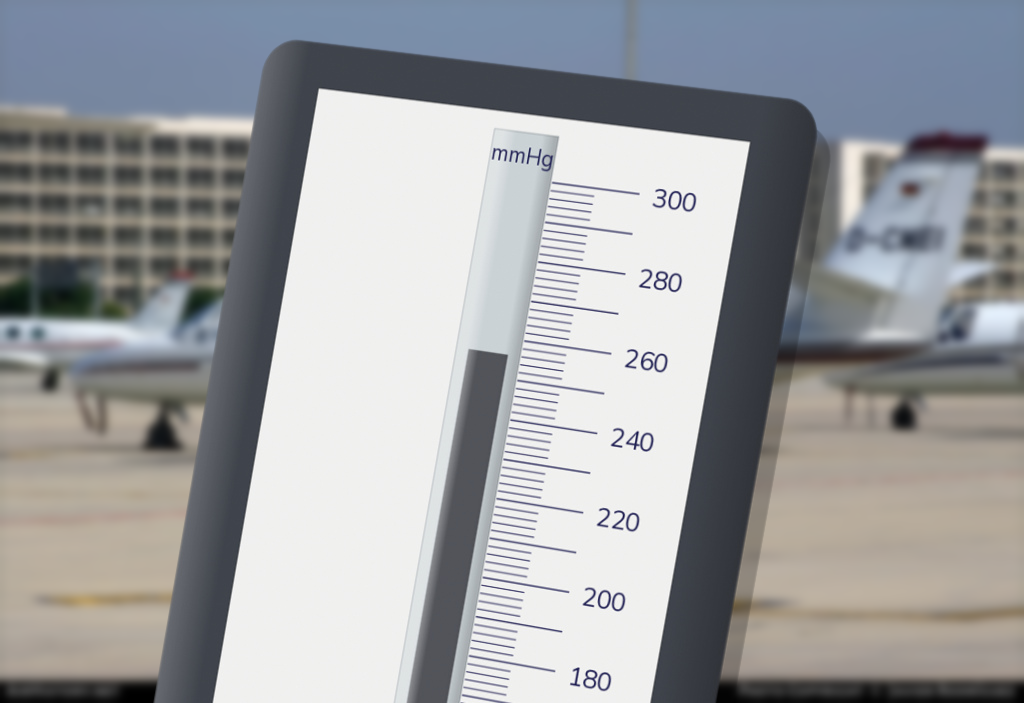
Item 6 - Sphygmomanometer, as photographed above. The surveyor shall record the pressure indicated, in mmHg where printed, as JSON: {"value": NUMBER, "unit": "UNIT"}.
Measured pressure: {"value": 256, "unit": "mmHg"}
